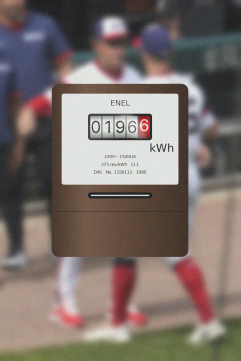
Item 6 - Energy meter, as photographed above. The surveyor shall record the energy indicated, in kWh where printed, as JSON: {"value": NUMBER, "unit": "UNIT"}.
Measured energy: {"value": 196.6, "unit": "kWh"}
